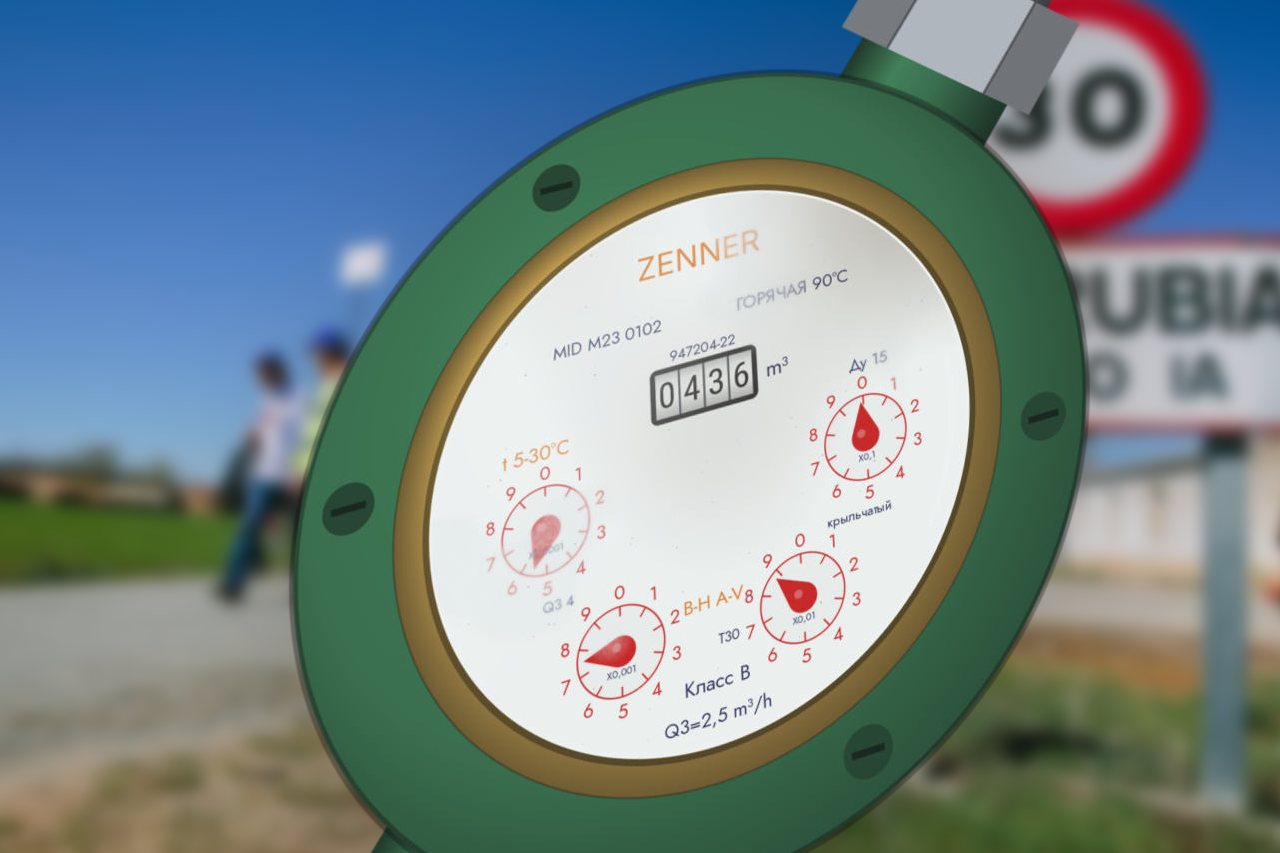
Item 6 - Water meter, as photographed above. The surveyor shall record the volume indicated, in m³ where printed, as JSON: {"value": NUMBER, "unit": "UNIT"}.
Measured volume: {"value": 435.9875, "unit": "m³"}
